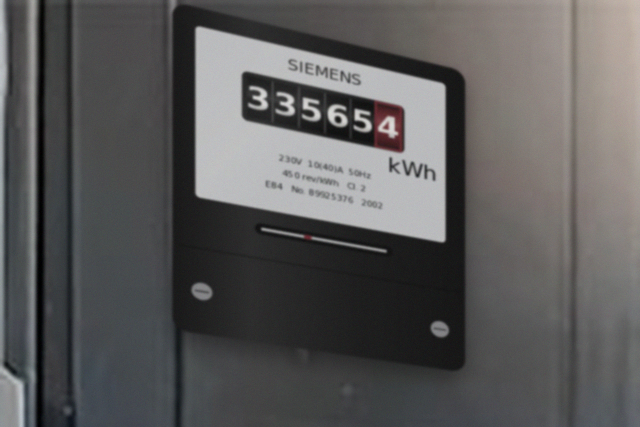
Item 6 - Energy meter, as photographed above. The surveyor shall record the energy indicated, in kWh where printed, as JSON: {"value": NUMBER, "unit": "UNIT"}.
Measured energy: {"value": 33565.4, "unit": "kWh"}
